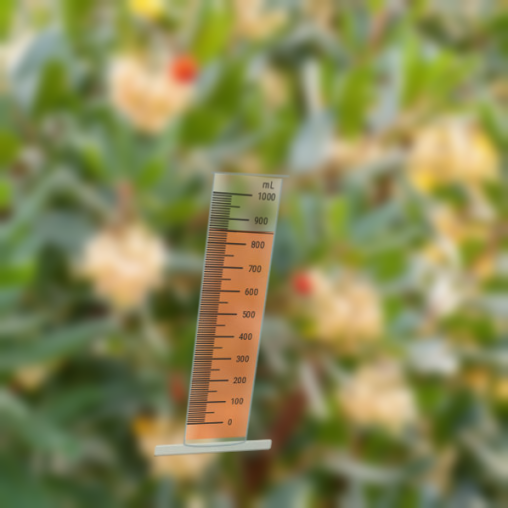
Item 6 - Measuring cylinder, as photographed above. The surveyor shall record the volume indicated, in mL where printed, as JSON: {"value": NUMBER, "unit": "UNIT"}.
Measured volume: {"value": 850, "unit": "mL"}
